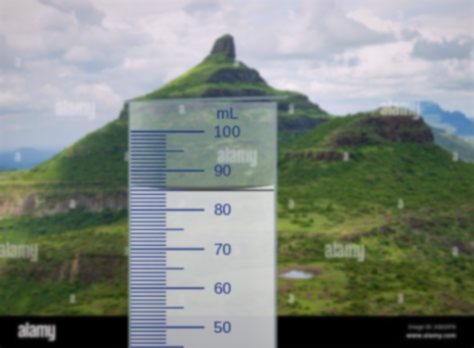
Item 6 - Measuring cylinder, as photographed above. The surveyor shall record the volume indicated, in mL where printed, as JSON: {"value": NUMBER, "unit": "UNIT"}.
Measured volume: {"value": 85, "unit": "mL"}
